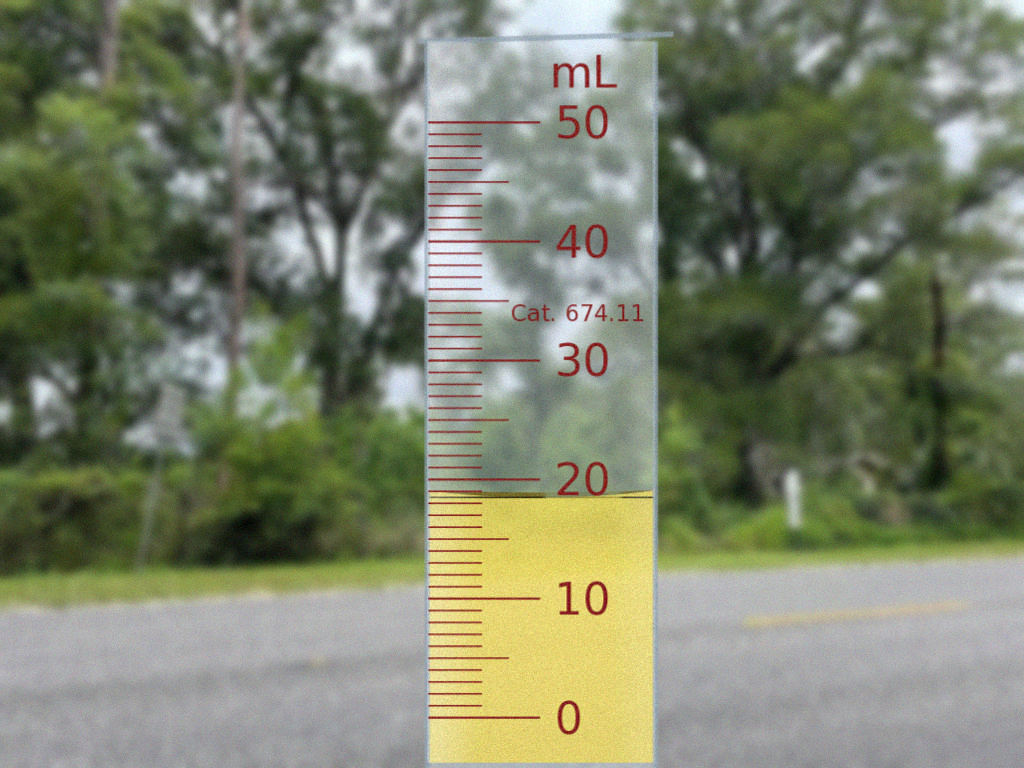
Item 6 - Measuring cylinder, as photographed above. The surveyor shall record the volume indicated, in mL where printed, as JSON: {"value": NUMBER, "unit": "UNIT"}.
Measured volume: {"value": 18.5, "unit": "mL"}
